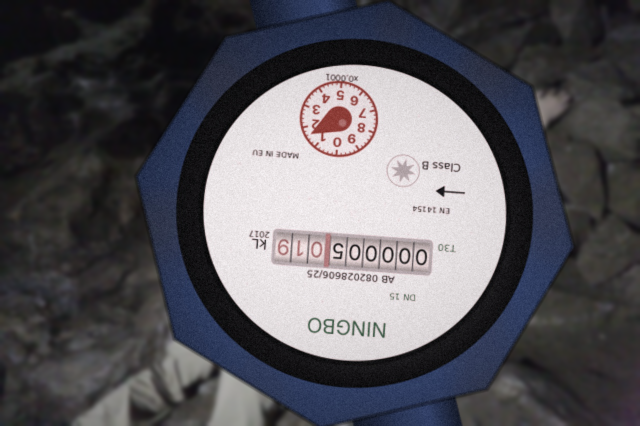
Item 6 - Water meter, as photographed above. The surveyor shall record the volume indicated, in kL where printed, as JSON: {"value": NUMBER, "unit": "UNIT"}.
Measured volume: {"value": 5.0191, "unit": "kL"}
